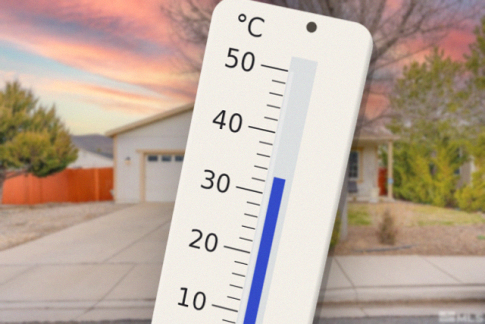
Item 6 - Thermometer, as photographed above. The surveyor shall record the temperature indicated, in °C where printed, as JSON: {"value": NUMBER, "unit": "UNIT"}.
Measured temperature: {"value": 33, "unit": "°C"}
